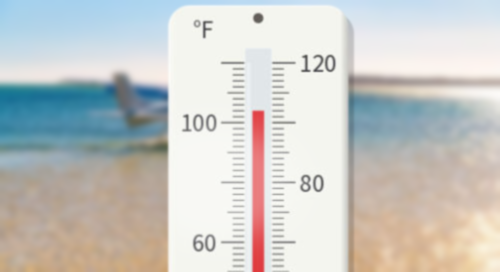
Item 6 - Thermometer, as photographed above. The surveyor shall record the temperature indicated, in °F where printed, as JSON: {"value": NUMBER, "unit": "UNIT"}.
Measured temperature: {"value": 104, "unit": "°F"}
